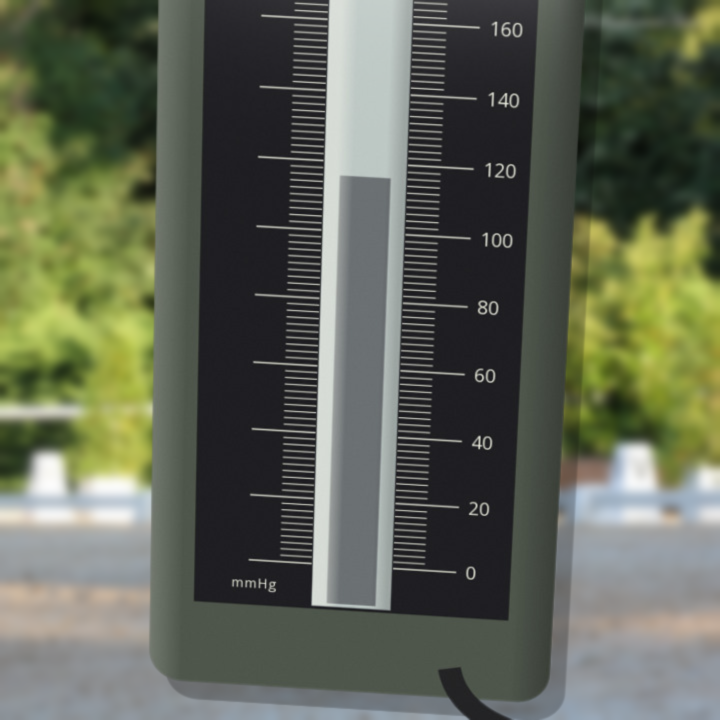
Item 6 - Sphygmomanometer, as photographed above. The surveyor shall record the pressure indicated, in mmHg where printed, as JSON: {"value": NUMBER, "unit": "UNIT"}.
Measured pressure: {"value": 116, "unit": "mmHg"}
